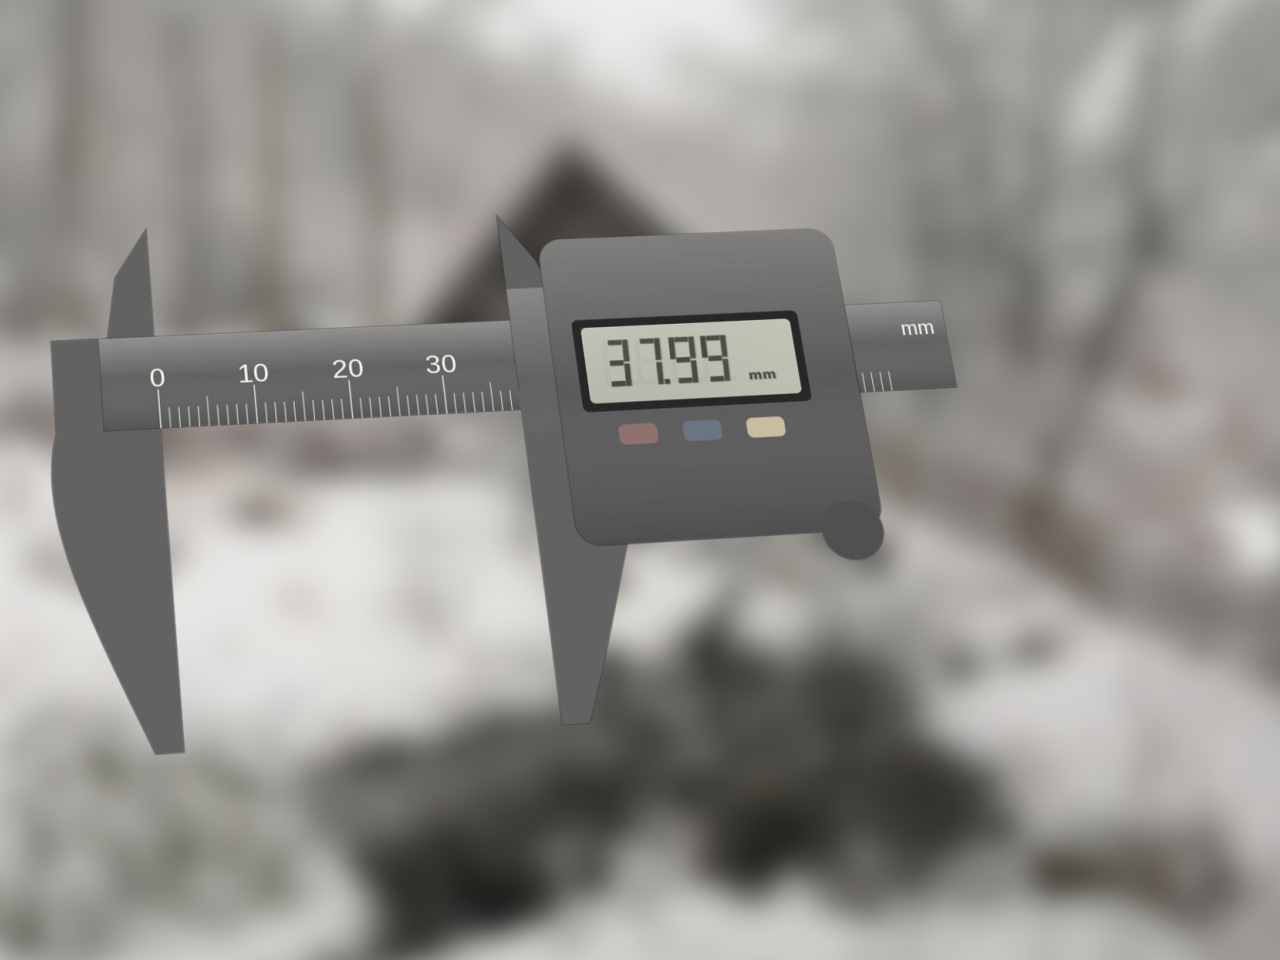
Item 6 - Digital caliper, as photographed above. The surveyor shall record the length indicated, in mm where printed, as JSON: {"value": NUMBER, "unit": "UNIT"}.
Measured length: {"value": 37.99, "unit": "mm"}
